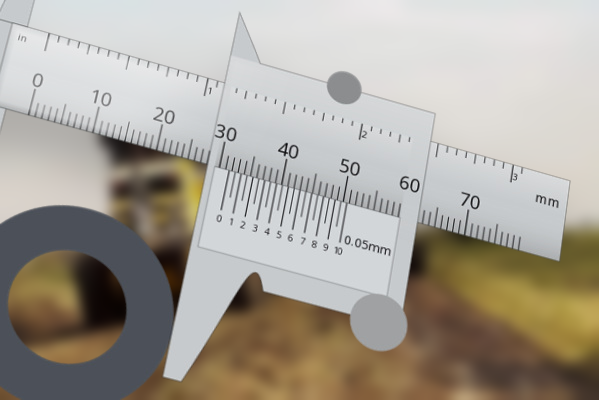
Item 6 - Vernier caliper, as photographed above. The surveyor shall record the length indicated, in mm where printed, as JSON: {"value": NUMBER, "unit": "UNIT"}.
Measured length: {"value": 31.6, "unit": "mm"}
